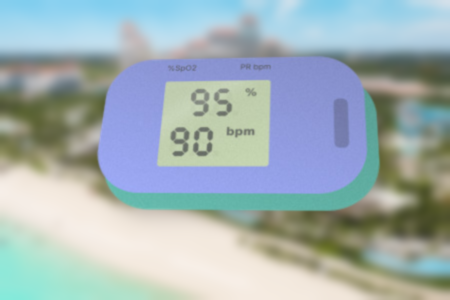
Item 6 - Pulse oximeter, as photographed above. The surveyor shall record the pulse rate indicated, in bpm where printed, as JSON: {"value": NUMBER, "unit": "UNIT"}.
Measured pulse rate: {"value": 90, "unit": "bpm"}
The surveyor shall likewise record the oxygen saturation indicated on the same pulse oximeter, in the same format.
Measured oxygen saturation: {"value": 95, "unit": "%"}
